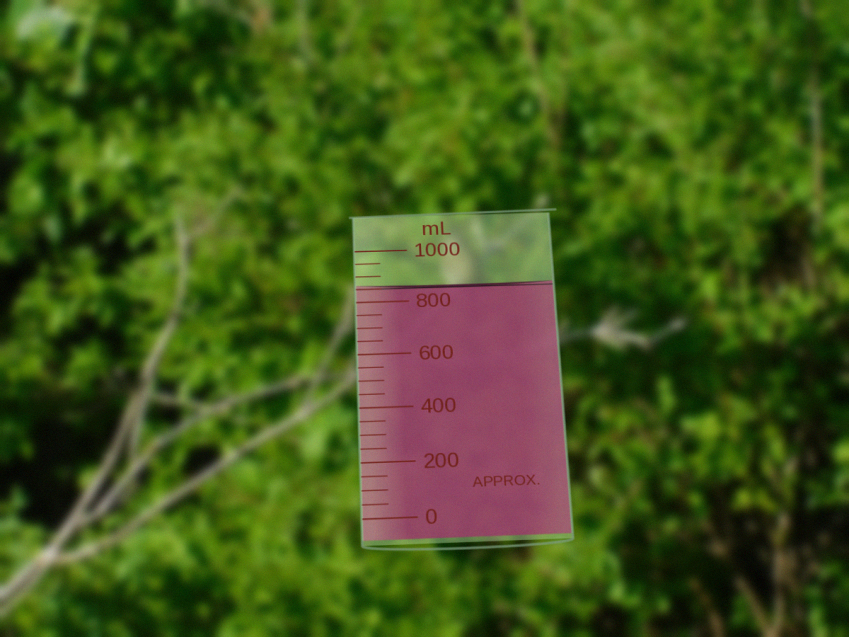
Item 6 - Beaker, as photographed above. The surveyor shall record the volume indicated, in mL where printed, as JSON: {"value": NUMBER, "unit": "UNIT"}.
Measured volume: {"value": 850, "unit": "mL"}
